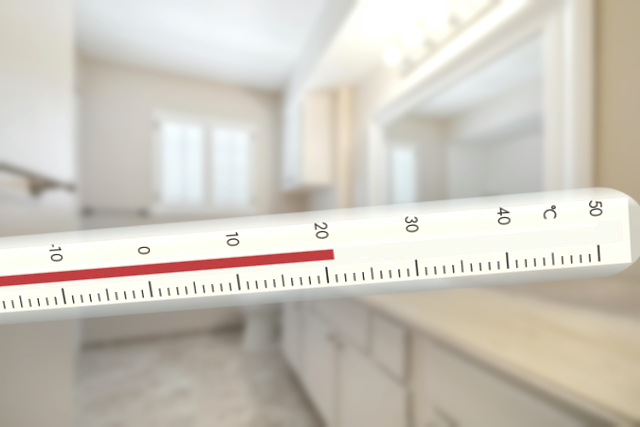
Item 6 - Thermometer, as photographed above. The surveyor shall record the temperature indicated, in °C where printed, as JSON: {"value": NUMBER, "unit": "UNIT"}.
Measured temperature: {"value": 21, "unit": "°C"}
